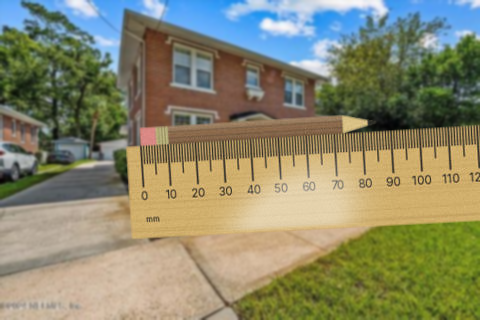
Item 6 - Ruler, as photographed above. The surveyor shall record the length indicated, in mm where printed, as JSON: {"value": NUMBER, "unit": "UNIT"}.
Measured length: {"value": 85, "unit": "mm"}
